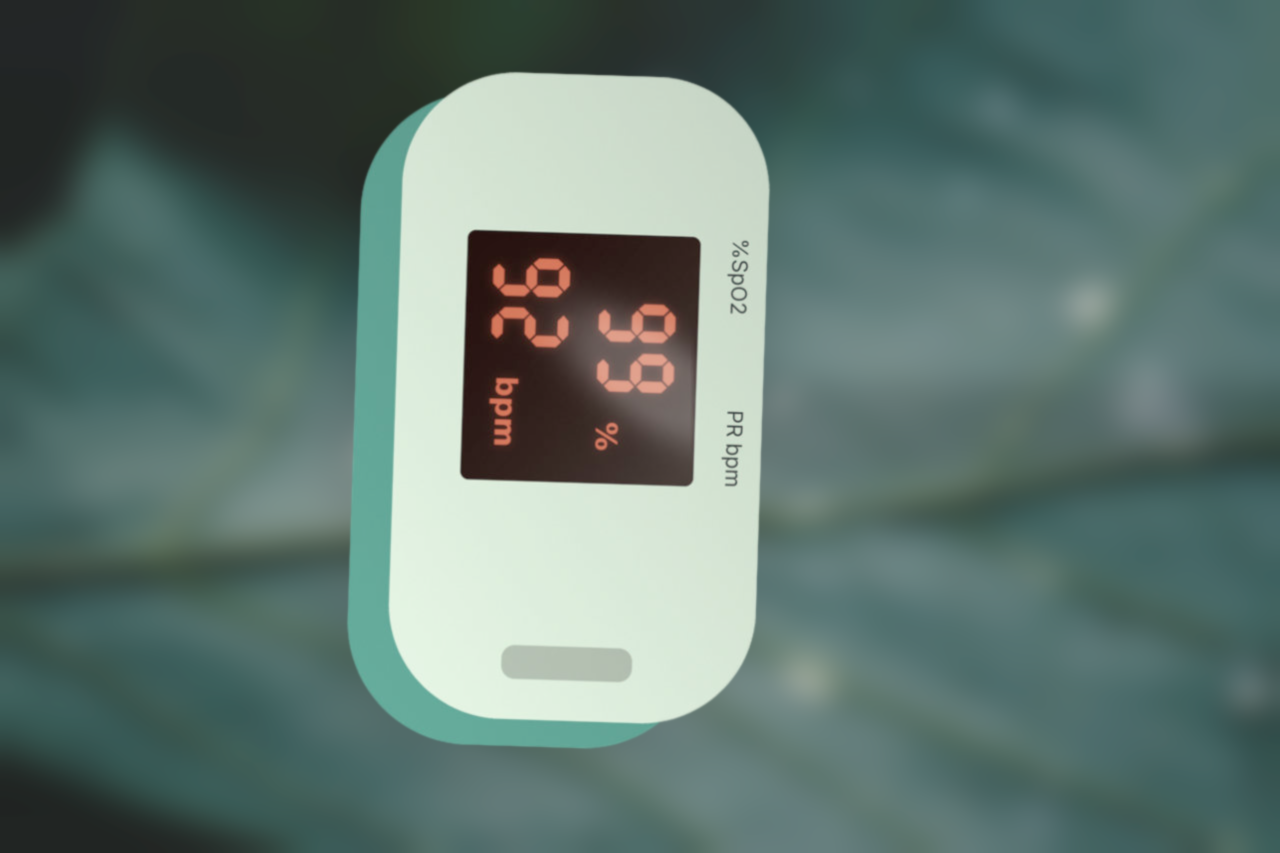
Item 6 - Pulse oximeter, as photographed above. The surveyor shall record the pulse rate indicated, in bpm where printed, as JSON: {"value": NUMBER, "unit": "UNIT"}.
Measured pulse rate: {"value": 92, "unit": "bpm"}
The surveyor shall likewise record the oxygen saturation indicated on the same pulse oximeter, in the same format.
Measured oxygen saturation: {"value": 99, "unit": "%"}
